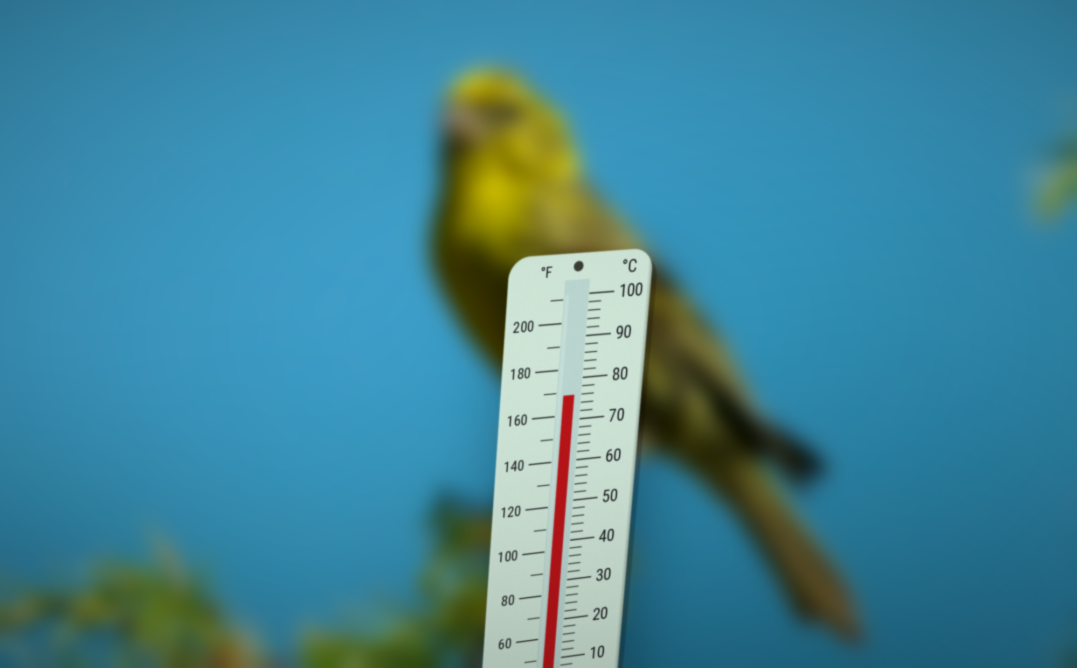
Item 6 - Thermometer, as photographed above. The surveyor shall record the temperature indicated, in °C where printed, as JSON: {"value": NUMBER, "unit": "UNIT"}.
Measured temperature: {"value": 76, "unit": "°C"}
